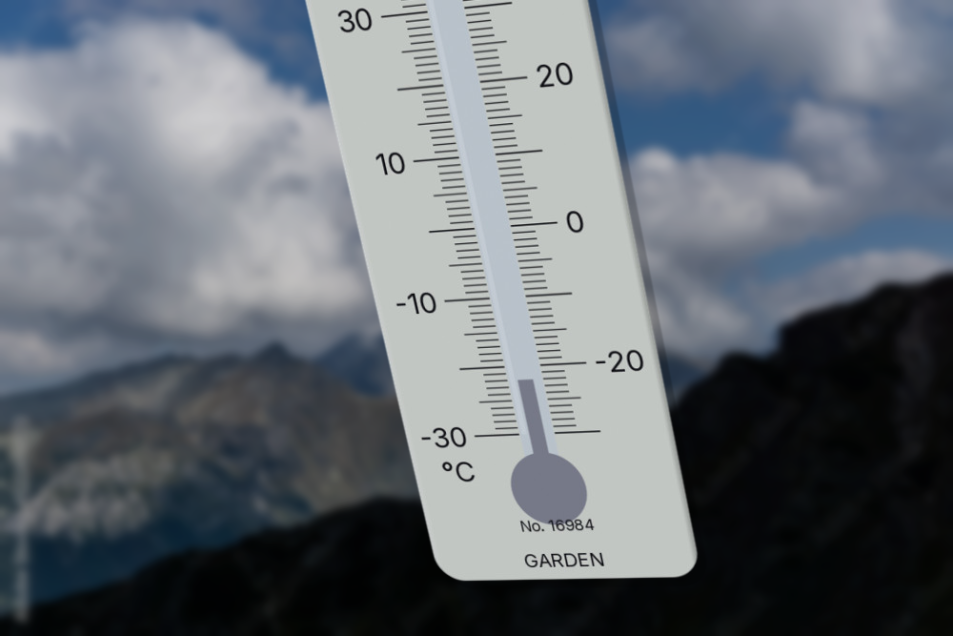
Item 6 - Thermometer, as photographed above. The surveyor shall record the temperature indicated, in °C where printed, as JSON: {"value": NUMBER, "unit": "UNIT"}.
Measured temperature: {"value": -22, "unit": "°C"}
